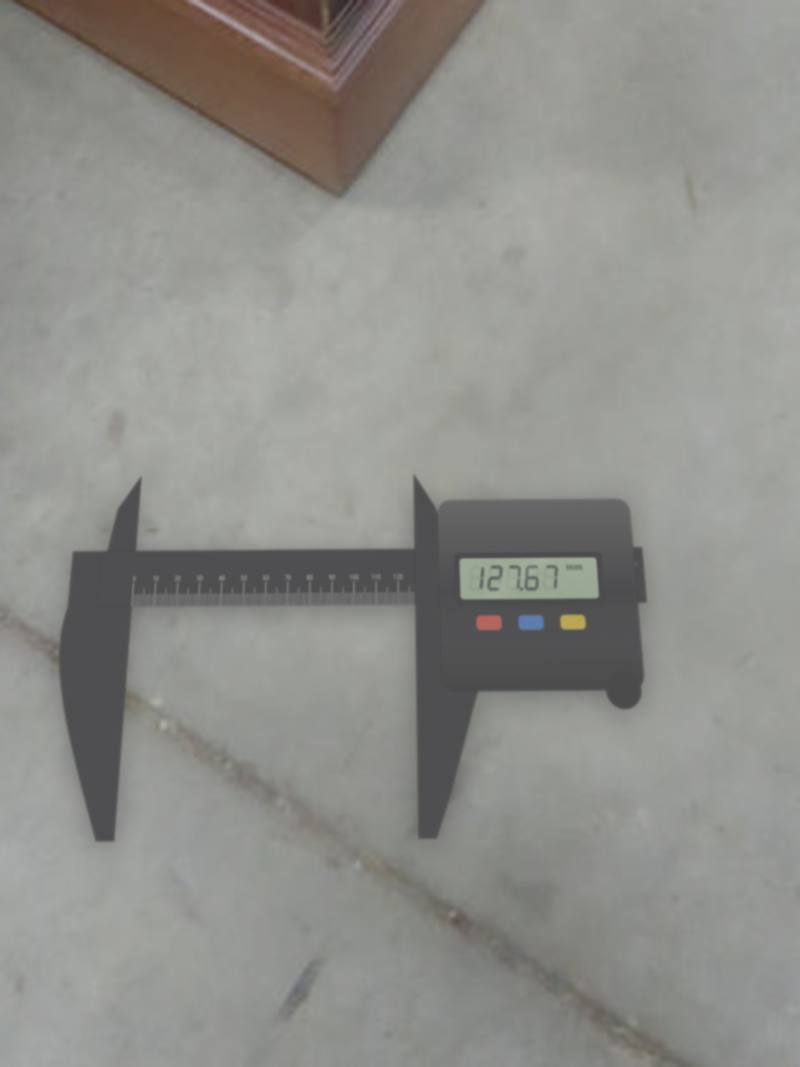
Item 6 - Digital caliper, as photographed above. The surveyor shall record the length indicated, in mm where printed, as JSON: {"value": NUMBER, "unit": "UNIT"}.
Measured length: {"value": 127.67, "unit": "mm"}
